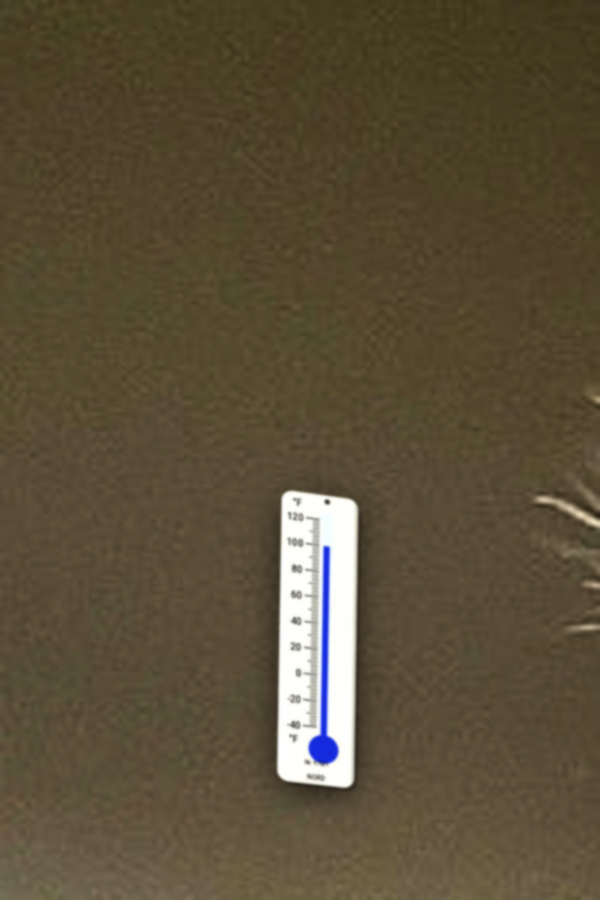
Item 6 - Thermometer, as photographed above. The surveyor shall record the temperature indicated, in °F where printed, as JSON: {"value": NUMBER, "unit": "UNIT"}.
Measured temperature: {"value": 100, "unit": "°F"}
